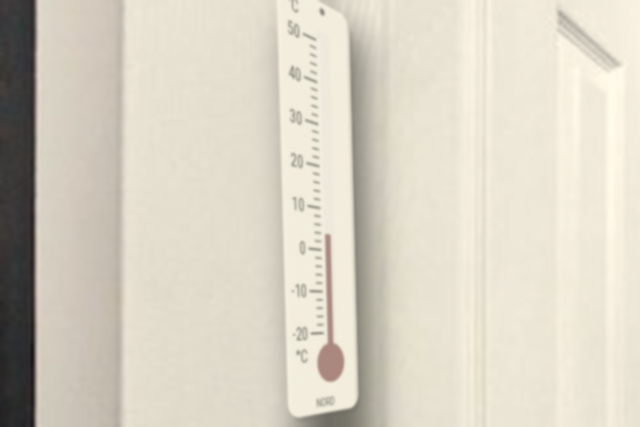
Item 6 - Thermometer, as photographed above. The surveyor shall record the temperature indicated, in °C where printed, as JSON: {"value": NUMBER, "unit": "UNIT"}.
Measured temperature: {"value": 4, "unit": "°C"}
